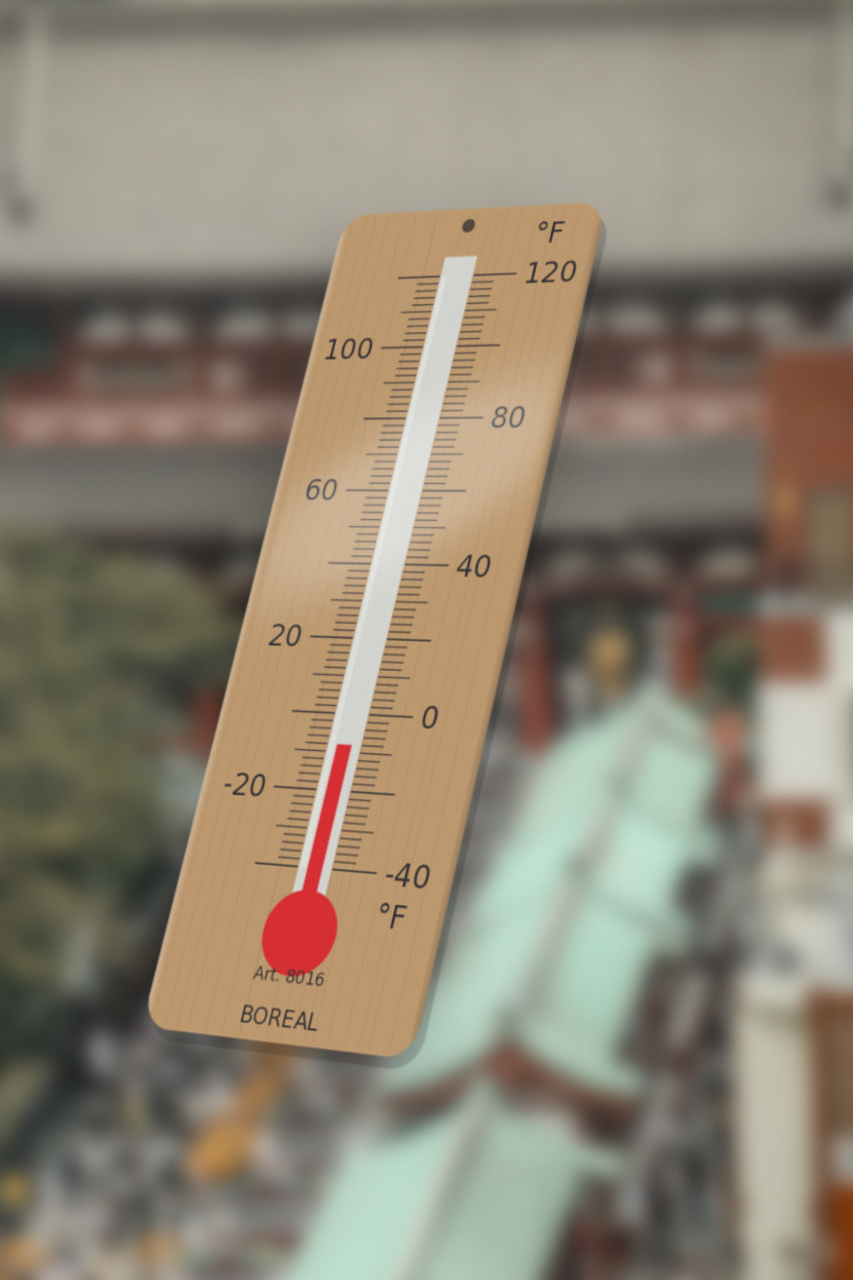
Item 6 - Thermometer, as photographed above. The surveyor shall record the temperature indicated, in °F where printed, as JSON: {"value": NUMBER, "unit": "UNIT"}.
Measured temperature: {"value": -8, "unit": "°F"}
